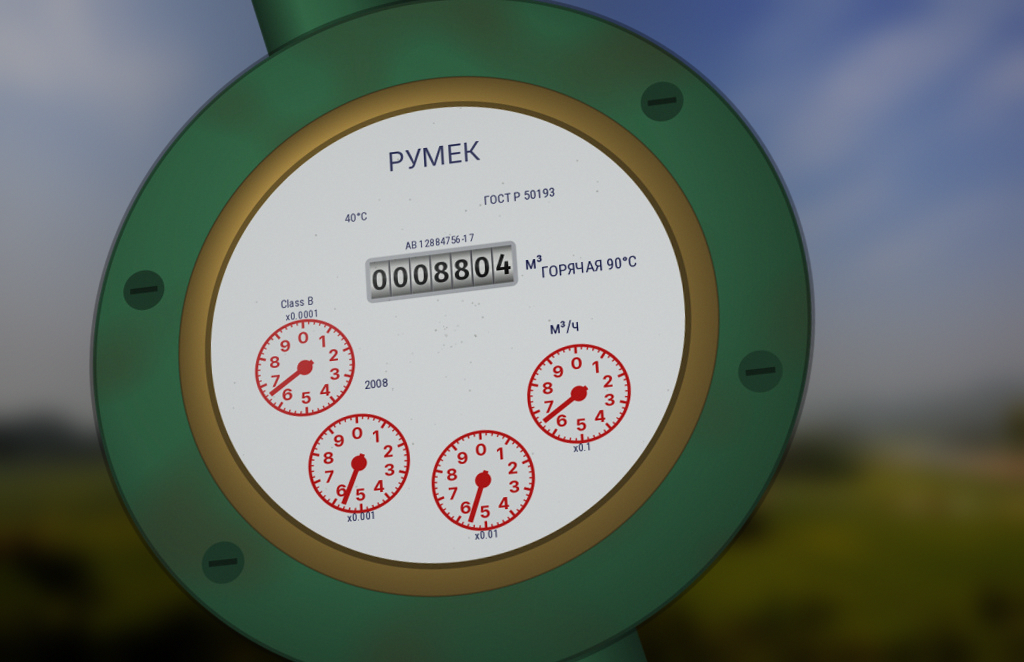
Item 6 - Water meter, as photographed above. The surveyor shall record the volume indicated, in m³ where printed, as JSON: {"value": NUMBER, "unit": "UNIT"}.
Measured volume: {"value": 8804.6556, "unit": "m³"}
